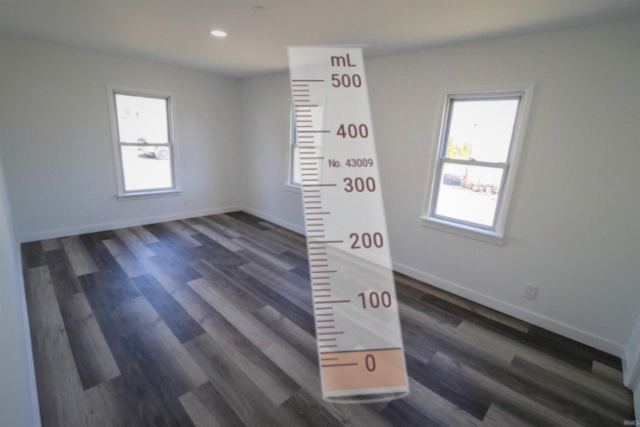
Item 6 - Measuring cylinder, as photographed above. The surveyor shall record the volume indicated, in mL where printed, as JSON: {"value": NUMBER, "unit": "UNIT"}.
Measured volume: {"value": 20, "unit": "mL"}
